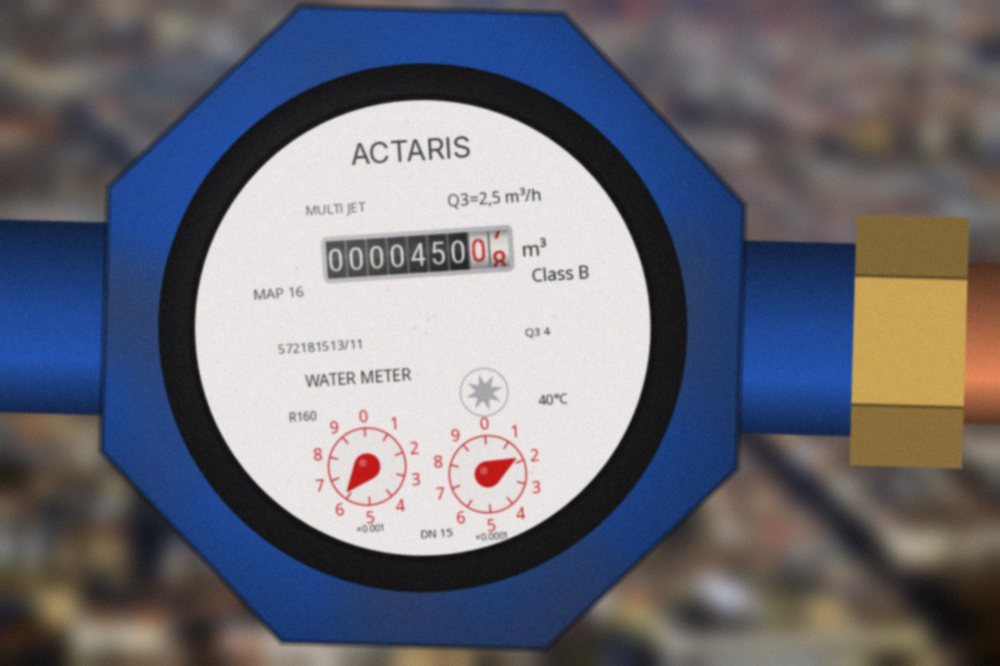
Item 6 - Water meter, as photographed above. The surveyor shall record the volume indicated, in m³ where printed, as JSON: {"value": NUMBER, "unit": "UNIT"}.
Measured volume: {"value": 450.0761, "unit": "m³"}
